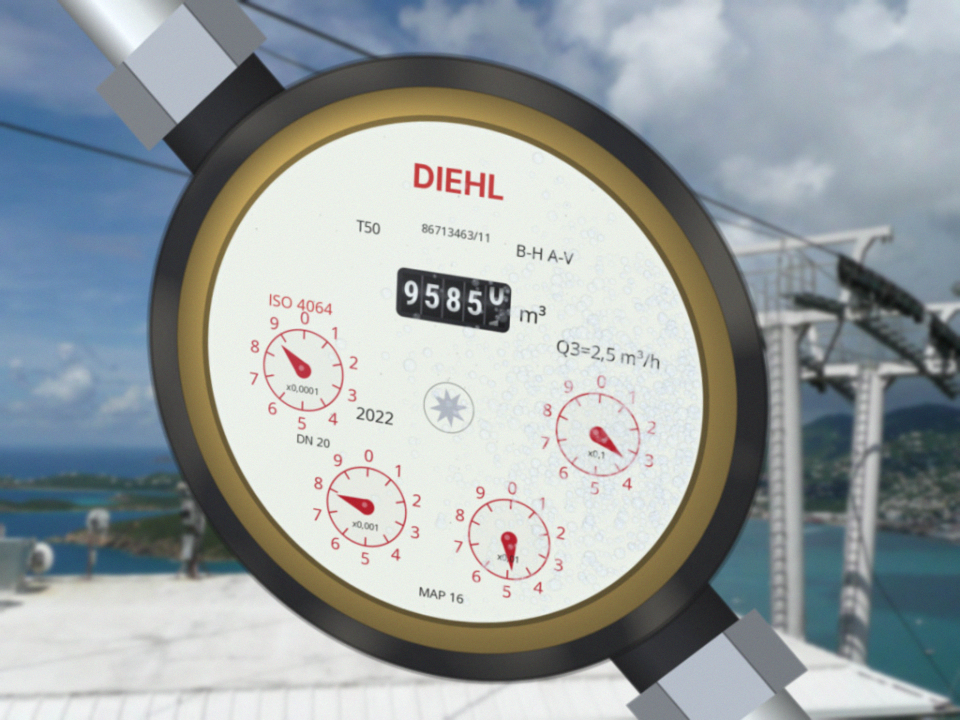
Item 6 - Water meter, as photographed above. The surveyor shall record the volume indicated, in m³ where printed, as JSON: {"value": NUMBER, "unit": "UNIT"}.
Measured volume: {"value": 95850.3478, "unit": "m³"}
